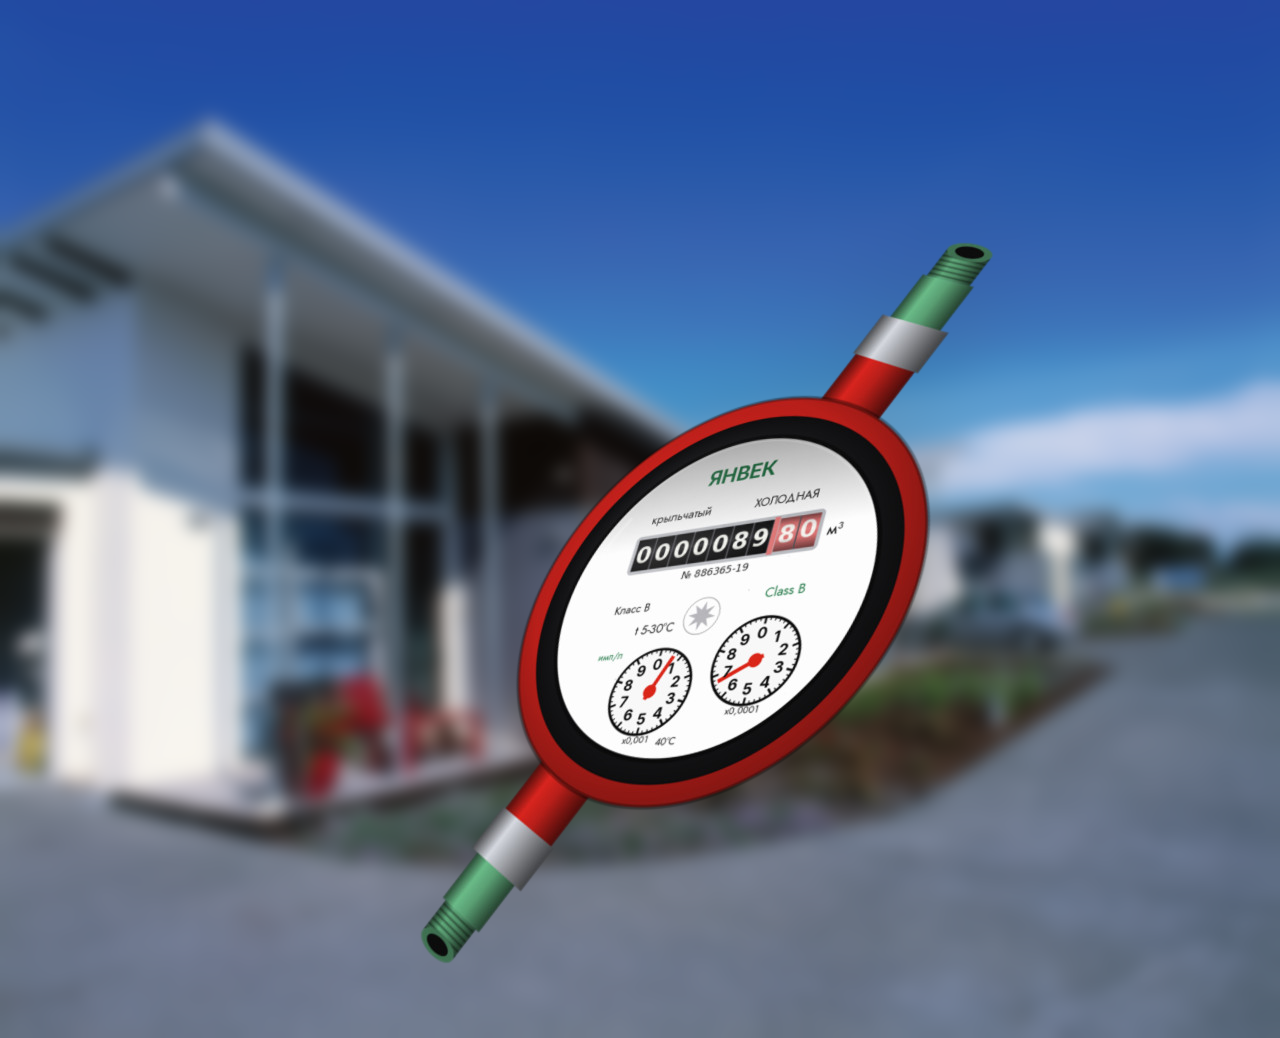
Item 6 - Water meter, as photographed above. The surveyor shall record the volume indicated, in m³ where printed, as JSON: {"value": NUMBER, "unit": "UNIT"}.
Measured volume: {"value": 89.8006, "unit": "m³"}
